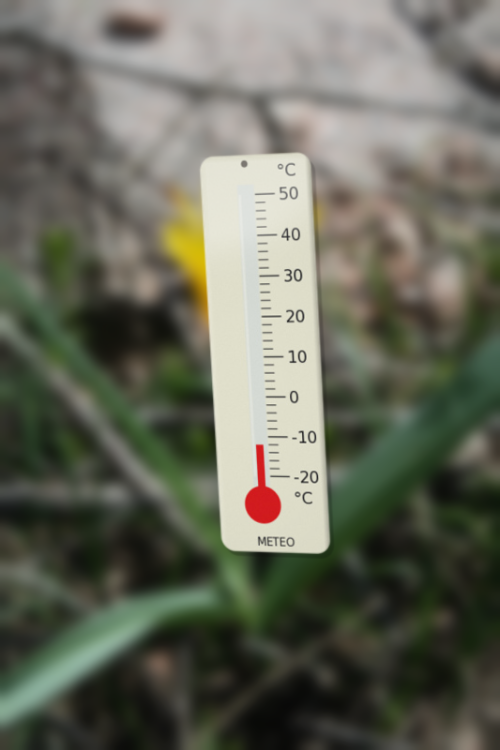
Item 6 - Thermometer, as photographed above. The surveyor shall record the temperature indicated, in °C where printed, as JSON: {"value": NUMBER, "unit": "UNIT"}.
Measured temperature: {"value": -12, "unit": "°C"}
